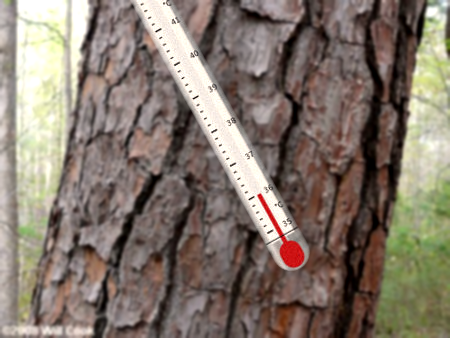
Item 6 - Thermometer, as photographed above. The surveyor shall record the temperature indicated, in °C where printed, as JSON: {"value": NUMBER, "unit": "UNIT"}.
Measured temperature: {"value": 36, "unit": "°C"}
